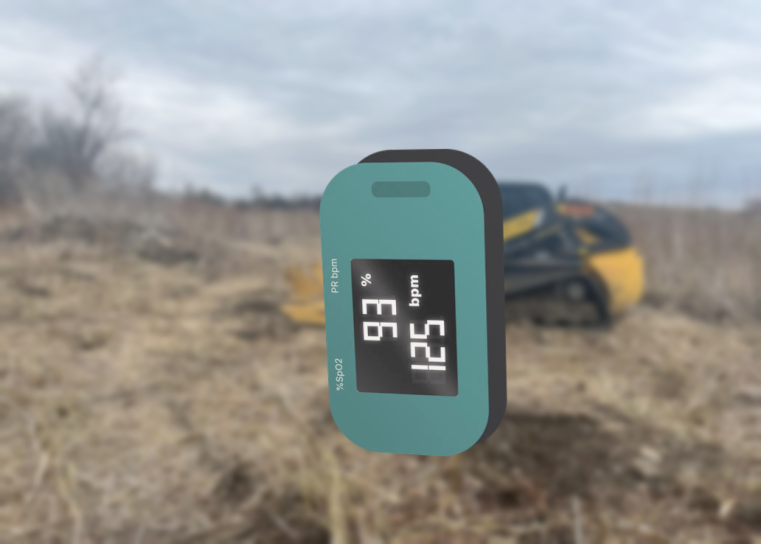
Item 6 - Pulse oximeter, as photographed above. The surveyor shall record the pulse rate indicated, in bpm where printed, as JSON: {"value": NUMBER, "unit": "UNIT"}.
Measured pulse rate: {"value": 125, "unit": "bpm"}
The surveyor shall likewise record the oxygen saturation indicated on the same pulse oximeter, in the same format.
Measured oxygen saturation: {"value": 93, "unit": "%"}
